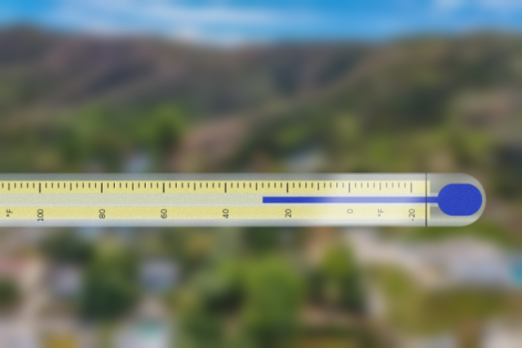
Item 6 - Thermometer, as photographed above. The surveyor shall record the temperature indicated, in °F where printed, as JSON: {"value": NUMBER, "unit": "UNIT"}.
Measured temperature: {"value": 28, "unit": "°F"}
